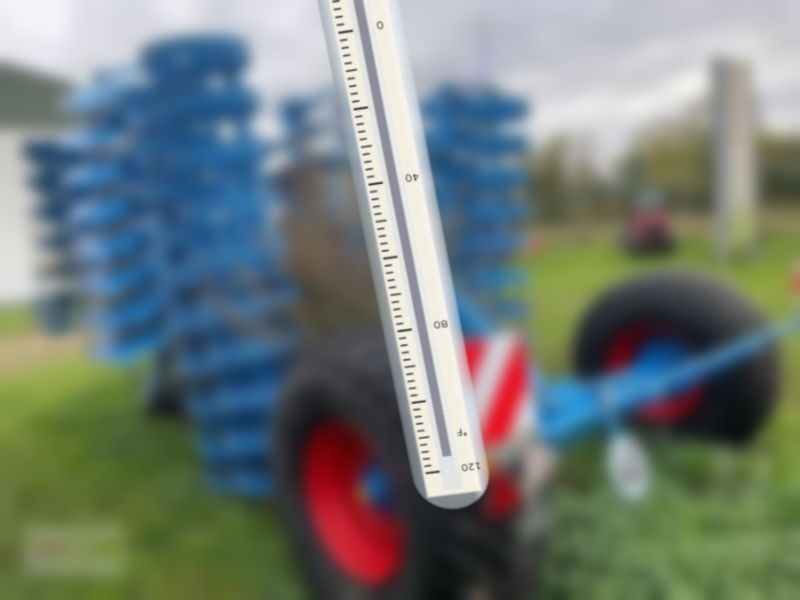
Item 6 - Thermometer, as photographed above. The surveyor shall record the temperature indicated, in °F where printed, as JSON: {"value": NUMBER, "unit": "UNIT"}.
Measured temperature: {"value": 116, "unit": "°F"}
